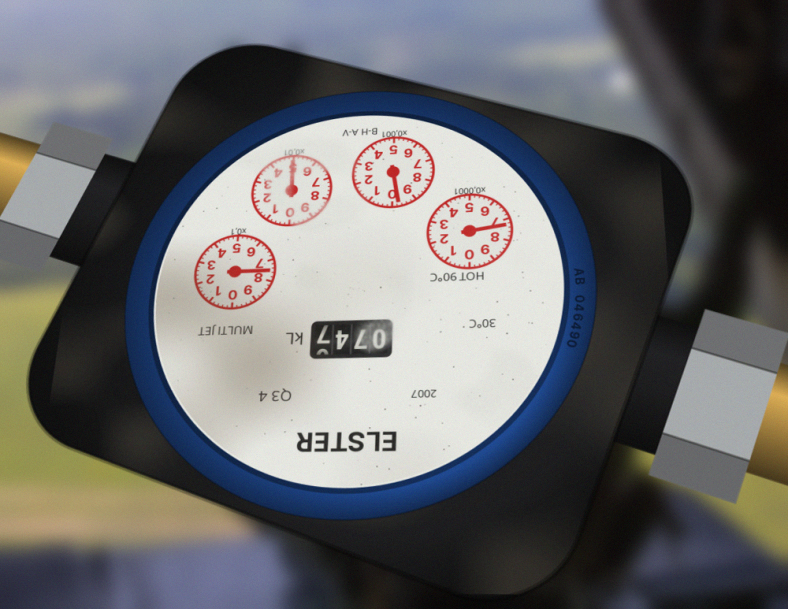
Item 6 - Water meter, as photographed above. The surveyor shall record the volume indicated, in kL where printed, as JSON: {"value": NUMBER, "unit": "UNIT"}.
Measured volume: {"value": 746.7497, "unit": "kL"}
